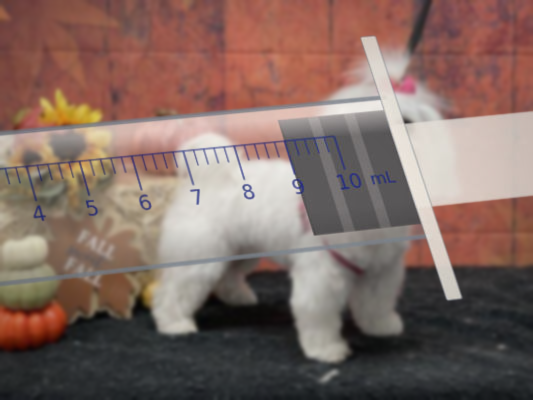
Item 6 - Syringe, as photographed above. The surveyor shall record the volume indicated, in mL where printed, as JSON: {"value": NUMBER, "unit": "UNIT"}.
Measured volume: {"value": 9, "unit": "mL"}
